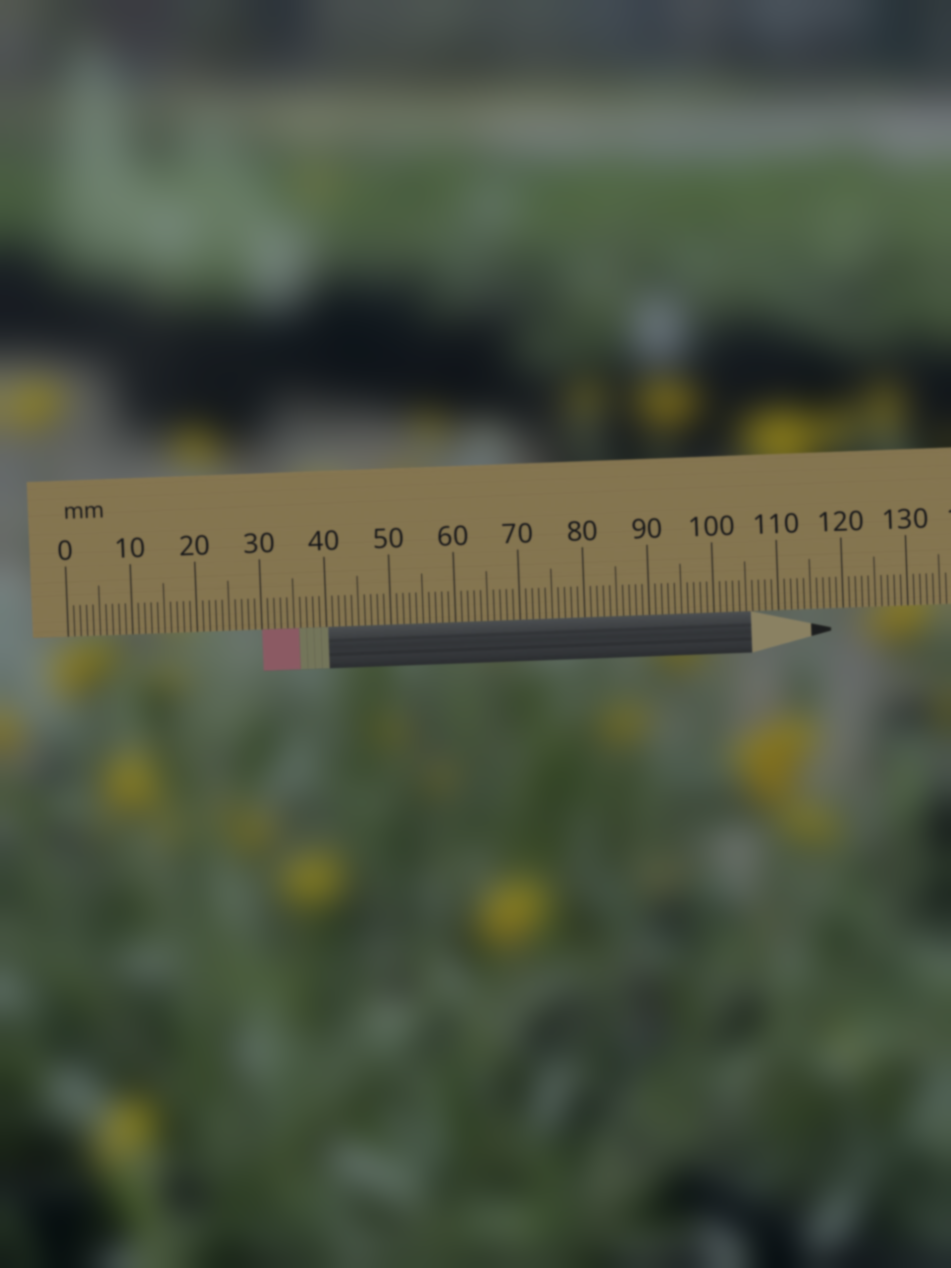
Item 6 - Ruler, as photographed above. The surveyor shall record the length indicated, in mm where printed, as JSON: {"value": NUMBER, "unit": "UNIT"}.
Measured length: {"value": 88, "unit": "mm"}
